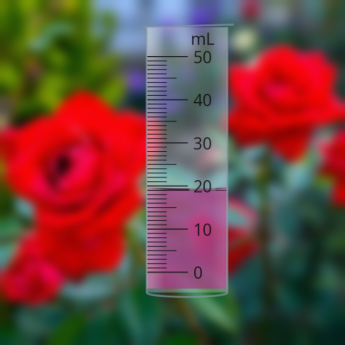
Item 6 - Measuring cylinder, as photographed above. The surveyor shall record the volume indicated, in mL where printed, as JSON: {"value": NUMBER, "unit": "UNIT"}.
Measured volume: {"value": 19, "unit": "mL"}
